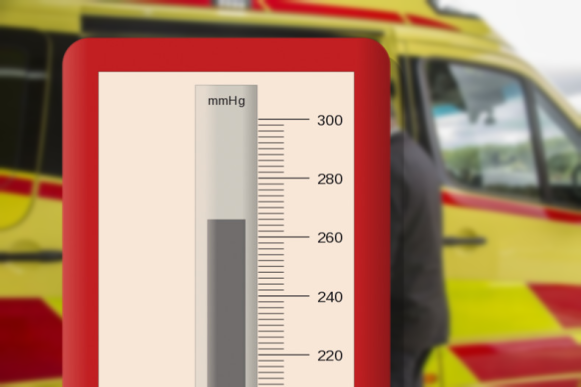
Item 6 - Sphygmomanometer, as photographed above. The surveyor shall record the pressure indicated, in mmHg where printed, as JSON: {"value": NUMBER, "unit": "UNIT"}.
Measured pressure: {"value": 266, "unit": "mmHg"}
